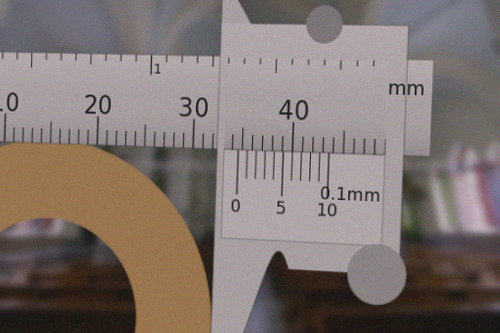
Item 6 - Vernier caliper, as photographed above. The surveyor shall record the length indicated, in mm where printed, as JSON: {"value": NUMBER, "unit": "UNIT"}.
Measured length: {"value": 34.6, "unit": "mm"}
